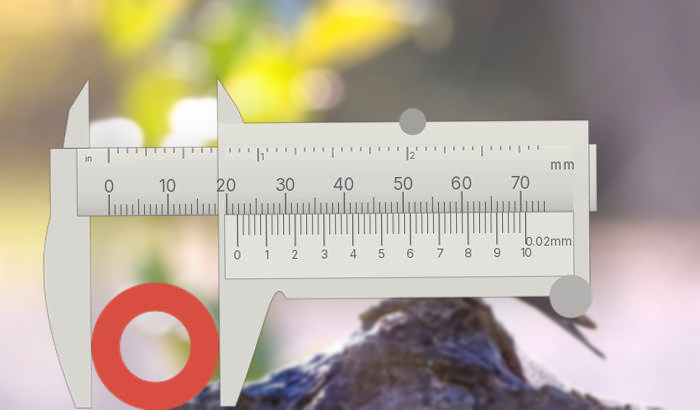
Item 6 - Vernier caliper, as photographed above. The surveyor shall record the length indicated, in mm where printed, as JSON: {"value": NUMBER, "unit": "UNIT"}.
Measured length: {"value": 21.8, "unit": "mm"}
